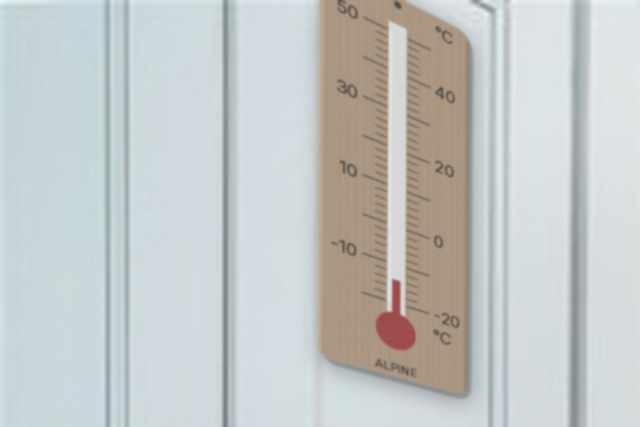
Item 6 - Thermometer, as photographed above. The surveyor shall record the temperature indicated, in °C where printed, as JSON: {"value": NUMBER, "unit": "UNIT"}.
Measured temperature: {"value": -14, "unit": "°C"}
